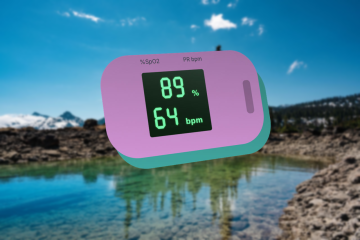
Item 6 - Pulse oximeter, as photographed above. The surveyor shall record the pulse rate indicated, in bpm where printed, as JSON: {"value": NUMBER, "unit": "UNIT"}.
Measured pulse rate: {"value": 64, "unit": "bpm"}
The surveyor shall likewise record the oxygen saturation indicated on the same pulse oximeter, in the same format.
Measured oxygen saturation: {"value": 89, "unit": "%"}
